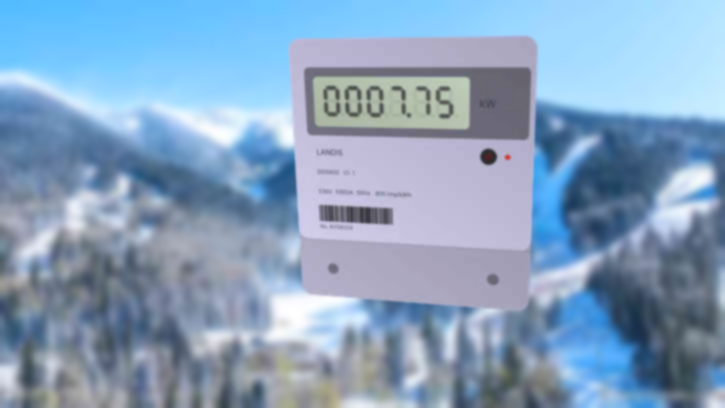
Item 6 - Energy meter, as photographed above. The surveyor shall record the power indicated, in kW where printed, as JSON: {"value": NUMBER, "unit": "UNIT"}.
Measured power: {"value": 7.75, "unit": "kW"}
